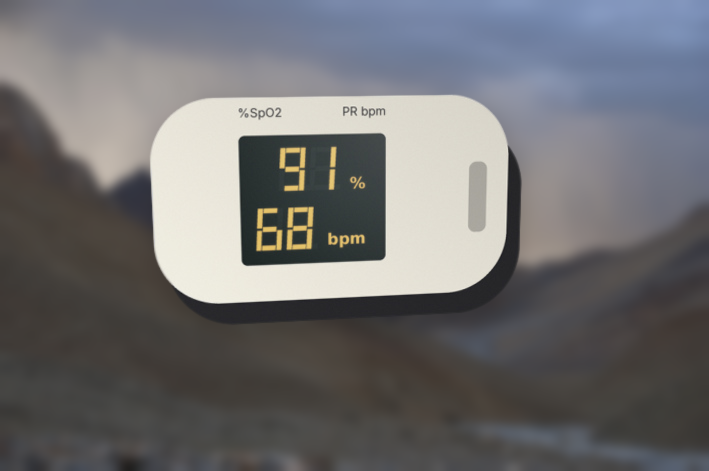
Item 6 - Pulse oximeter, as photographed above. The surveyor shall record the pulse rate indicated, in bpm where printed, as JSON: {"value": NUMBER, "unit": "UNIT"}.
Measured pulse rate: {"value": 68, "unit": "bpm"}
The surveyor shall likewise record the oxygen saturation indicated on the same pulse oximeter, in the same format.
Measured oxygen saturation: {"value": 91, "unit": "%"}
